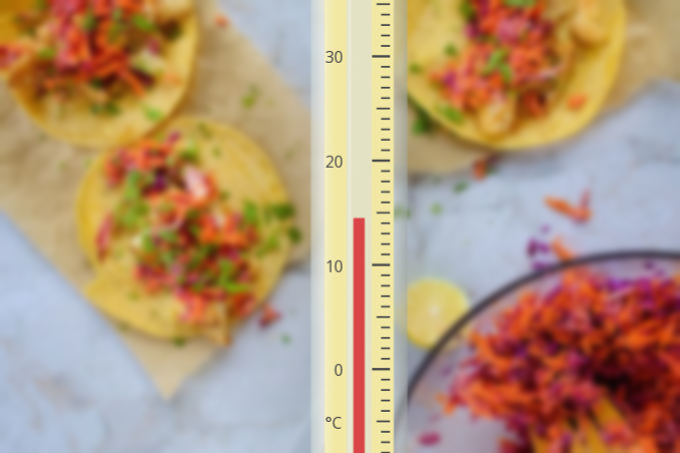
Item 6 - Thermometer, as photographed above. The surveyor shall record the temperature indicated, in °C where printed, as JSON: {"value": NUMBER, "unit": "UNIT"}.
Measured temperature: {"value": 14.5, "unit": "°C"}
